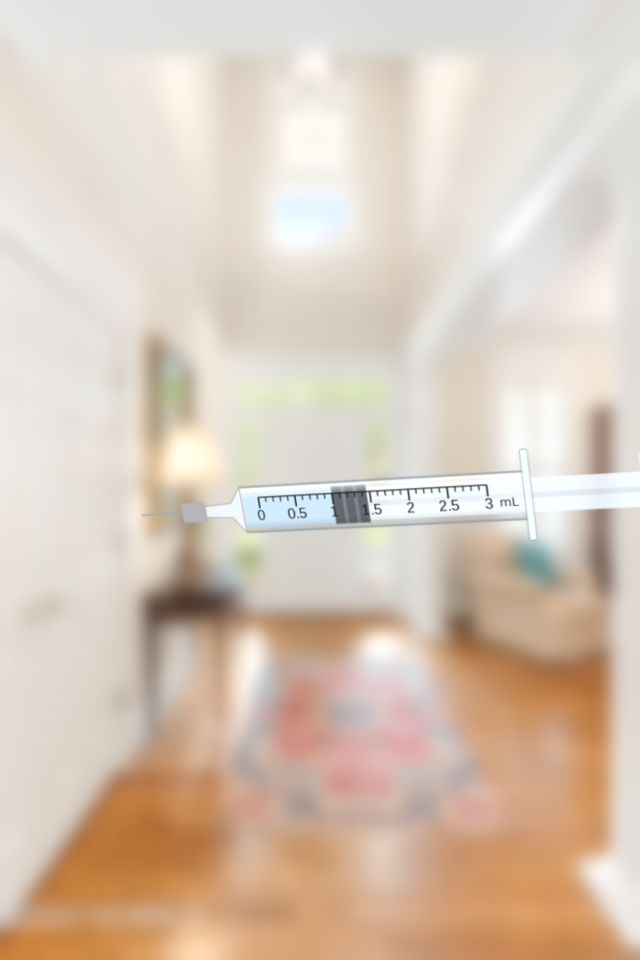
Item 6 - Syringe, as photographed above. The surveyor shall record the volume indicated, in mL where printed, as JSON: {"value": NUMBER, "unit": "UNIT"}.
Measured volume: {"value": 1, "unit": "mL"}
